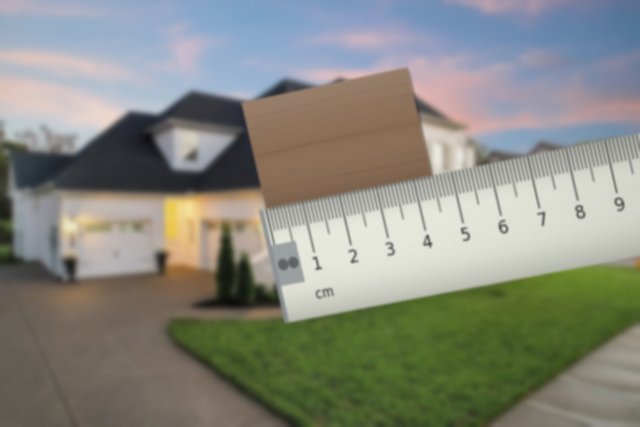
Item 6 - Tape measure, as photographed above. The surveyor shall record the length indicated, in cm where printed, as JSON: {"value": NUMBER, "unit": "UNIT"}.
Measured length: {"value": 4.5, "unit": "cm"}
